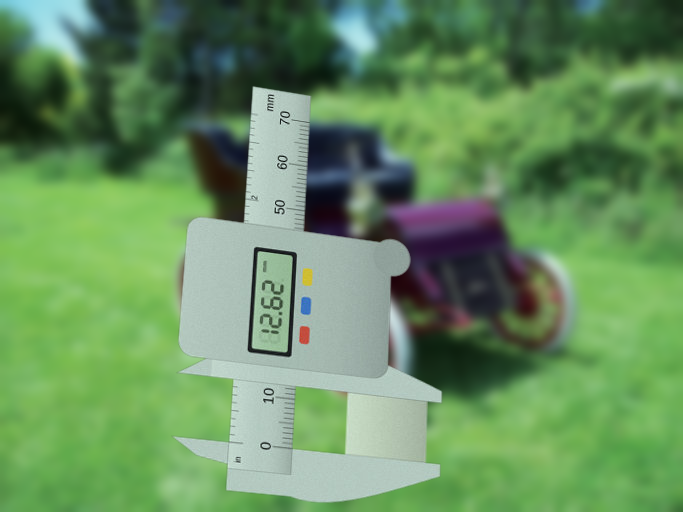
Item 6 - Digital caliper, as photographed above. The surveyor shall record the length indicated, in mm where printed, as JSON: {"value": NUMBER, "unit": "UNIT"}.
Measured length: {"value": 12.62, "unit": "mm"}
